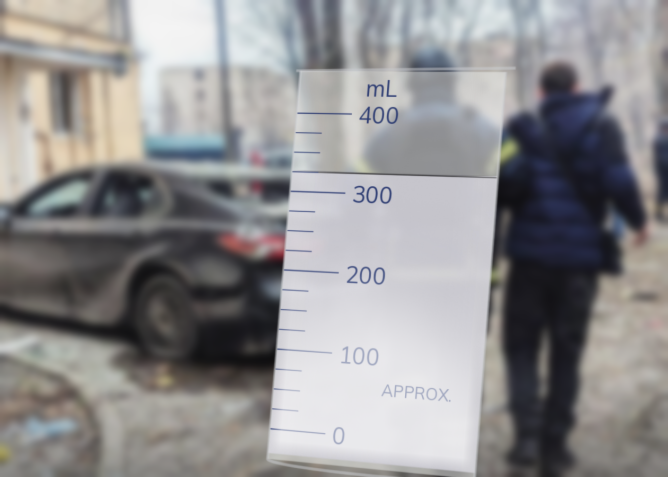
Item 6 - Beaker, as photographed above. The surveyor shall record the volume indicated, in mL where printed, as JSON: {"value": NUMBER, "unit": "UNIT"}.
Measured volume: {"value": 325, "unit": "mL"}
